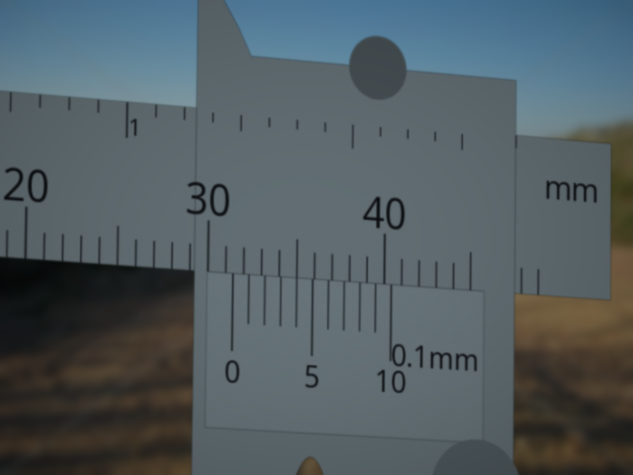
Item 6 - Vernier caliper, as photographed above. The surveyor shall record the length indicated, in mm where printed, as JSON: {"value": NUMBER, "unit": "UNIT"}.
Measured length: {"value": 31.4, "unit": "mm"}
